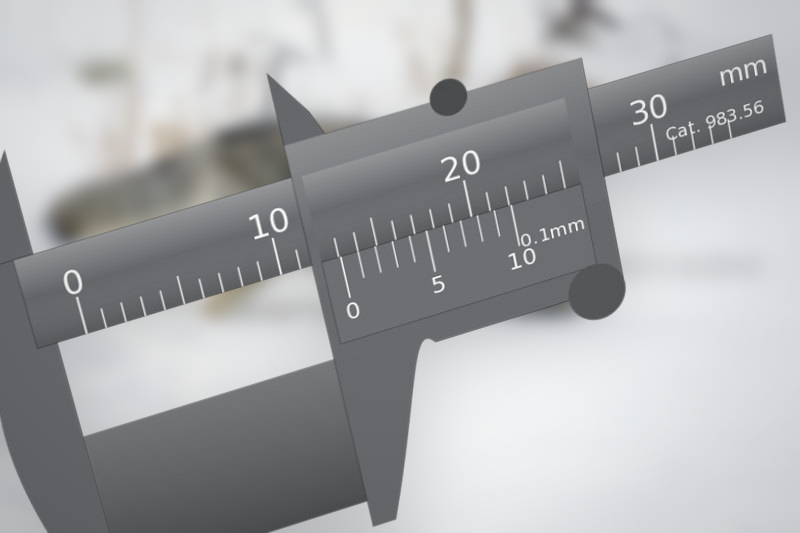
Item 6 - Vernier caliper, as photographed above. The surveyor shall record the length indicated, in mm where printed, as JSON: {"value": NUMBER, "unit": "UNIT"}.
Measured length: {"value": 13.1, "unit": "mm"}
